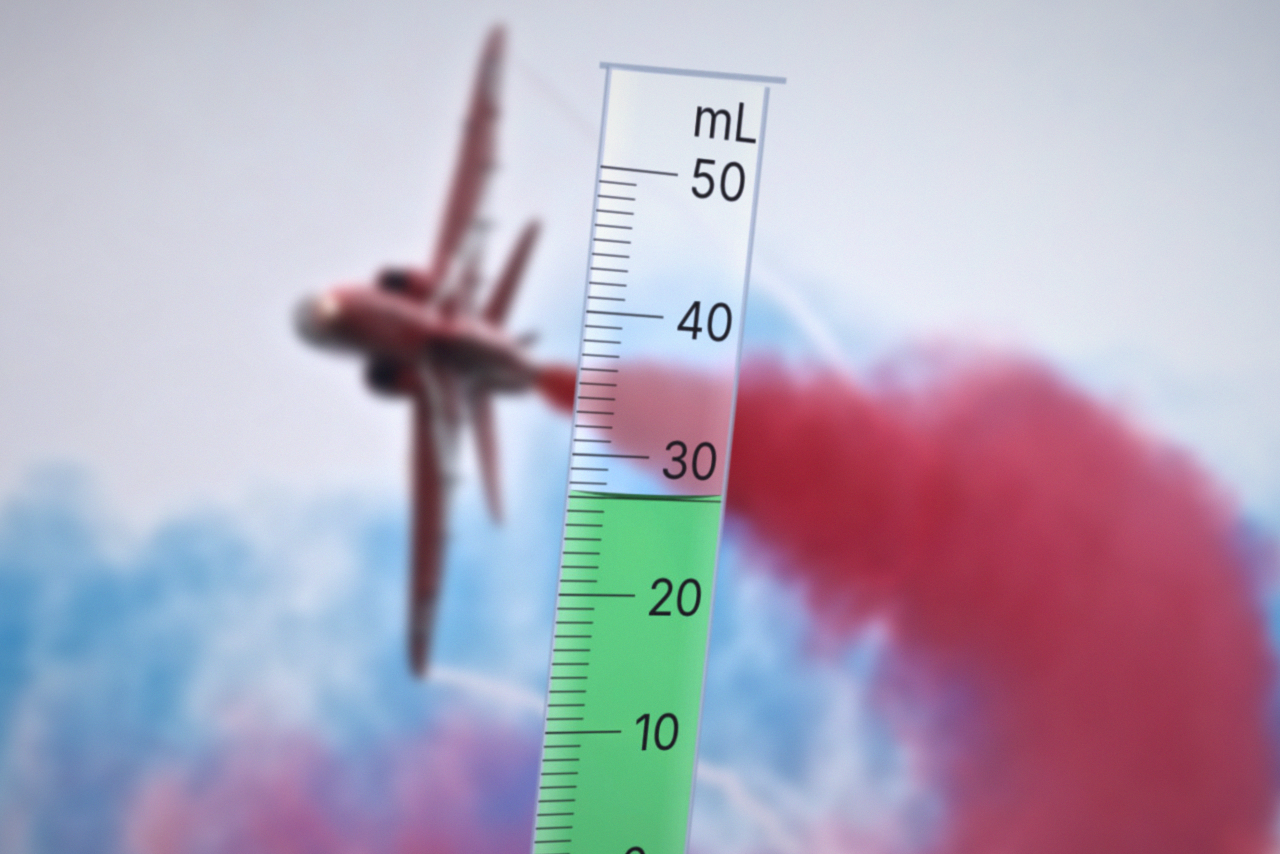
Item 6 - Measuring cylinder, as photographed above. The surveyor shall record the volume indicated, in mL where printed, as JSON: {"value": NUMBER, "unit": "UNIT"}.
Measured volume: {"value": 27, "unit": "mL"}
